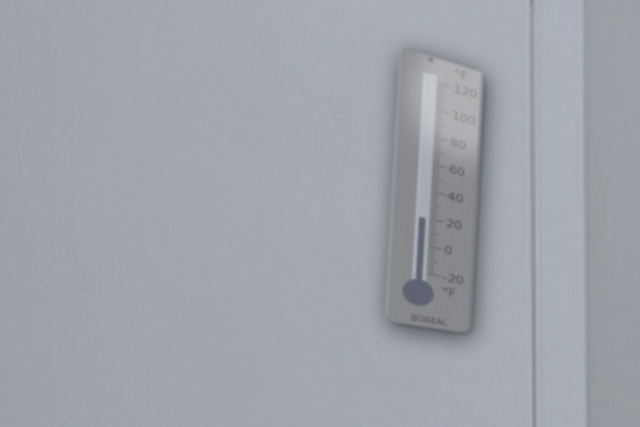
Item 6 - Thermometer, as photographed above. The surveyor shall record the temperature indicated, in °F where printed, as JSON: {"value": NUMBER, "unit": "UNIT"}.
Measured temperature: {"value": 20, "unit": "°F"}
